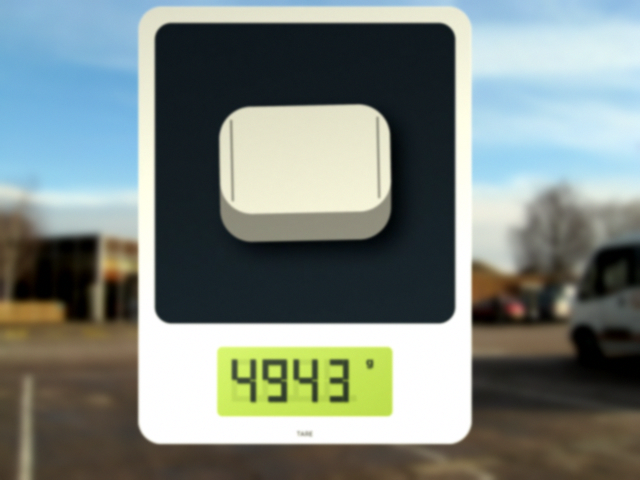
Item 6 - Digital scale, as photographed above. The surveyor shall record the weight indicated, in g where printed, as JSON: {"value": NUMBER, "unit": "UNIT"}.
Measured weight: {"value": 4943, "unit": "g"}
